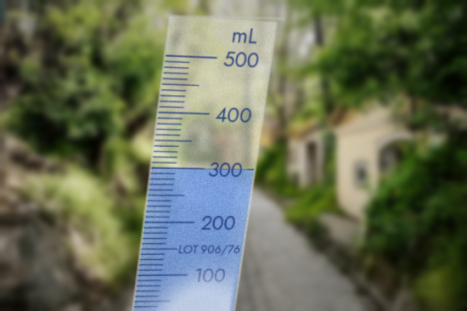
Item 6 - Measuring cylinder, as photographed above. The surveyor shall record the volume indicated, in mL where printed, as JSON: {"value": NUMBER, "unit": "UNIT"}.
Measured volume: {"value": 300, "unit": "mL"}
